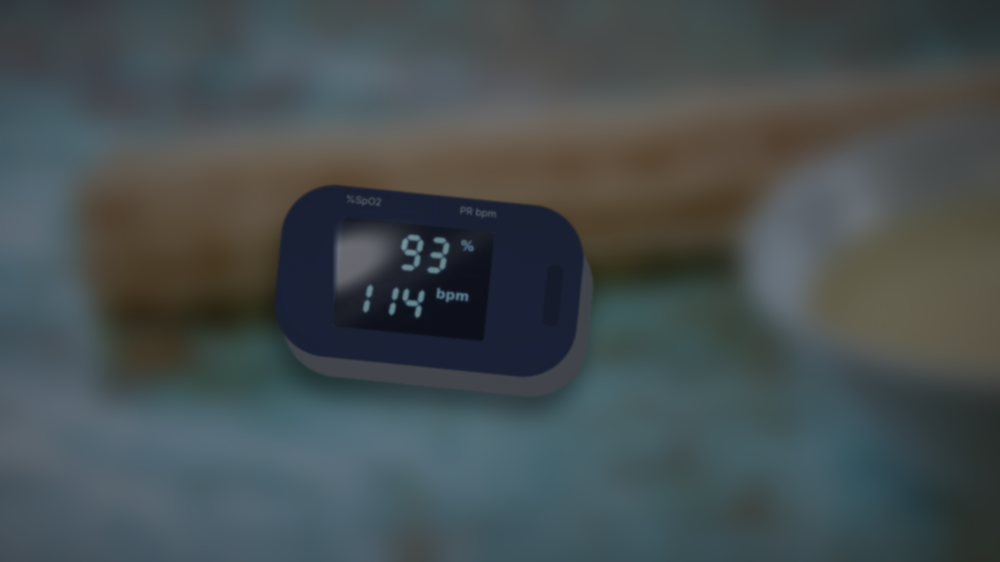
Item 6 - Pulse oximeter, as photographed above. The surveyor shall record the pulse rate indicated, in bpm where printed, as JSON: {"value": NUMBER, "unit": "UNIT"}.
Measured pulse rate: {"value": 114, "unit": "bpm"}
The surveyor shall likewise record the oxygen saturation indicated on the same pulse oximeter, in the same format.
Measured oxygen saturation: {"value": 93, "unit": "%"}
